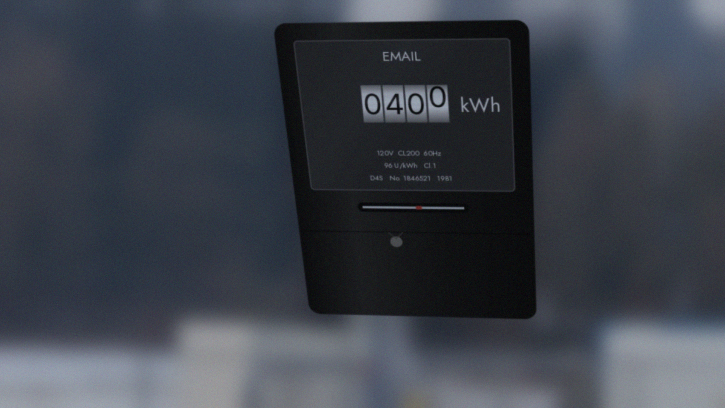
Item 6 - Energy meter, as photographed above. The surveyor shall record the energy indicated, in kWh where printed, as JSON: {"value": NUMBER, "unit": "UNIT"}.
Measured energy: {"value": 400, "unit": "kWh"}
